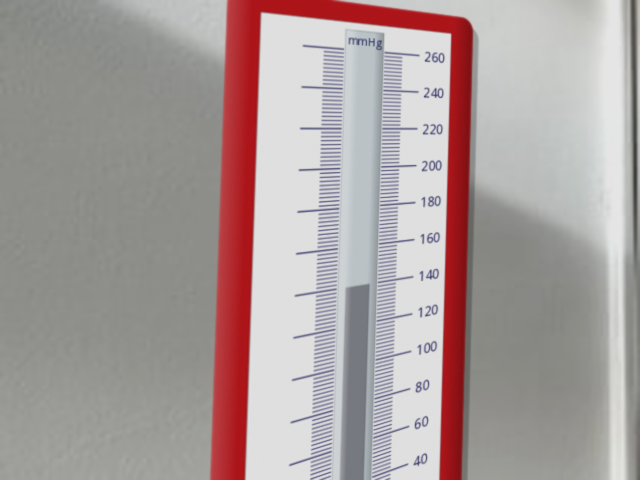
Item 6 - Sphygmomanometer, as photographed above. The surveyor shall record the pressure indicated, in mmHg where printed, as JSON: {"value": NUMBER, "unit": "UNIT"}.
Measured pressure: {"value": 140, "unit": "mmHg"}
